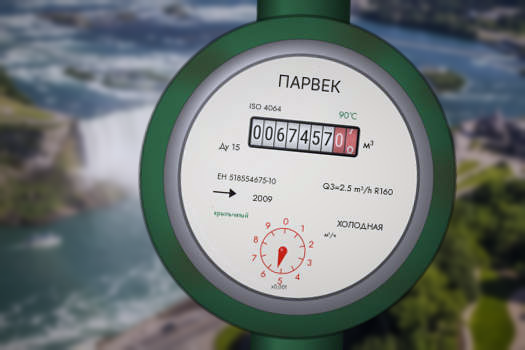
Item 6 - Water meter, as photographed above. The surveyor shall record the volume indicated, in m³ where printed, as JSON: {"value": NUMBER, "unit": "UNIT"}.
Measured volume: {"value": 67457.075, "unit": "m³"}
